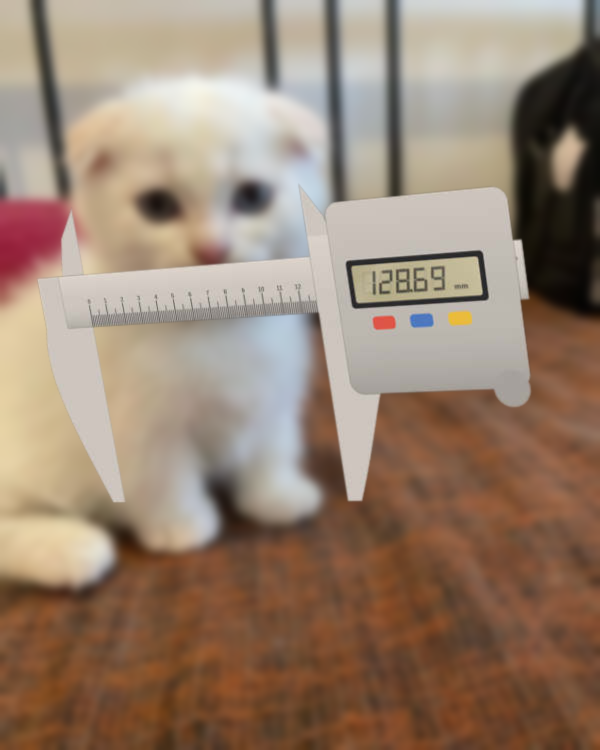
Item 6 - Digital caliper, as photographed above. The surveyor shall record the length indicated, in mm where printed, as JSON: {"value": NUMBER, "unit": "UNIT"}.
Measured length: {"value": 128.69, "unit": "mm"}
